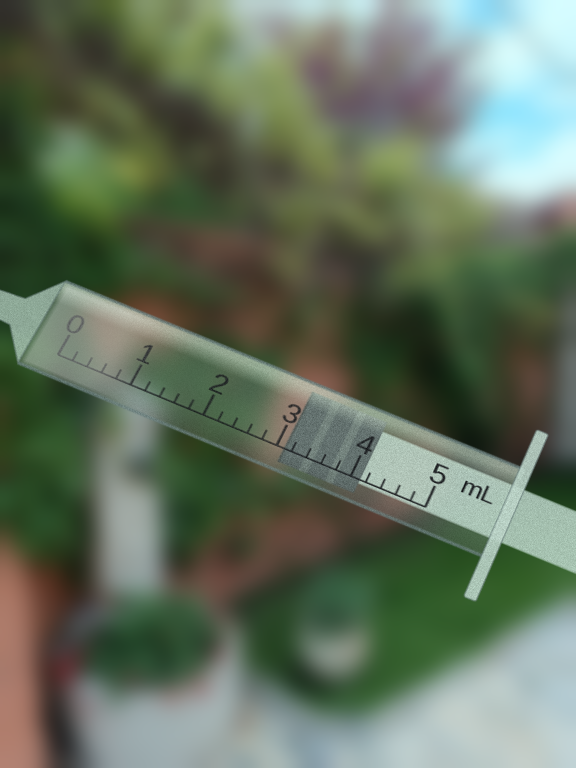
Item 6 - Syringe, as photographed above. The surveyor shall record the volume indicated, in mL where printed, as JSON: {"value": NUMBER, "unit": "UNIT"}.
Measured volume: {"value": 3.1, "unit": "mL"}
